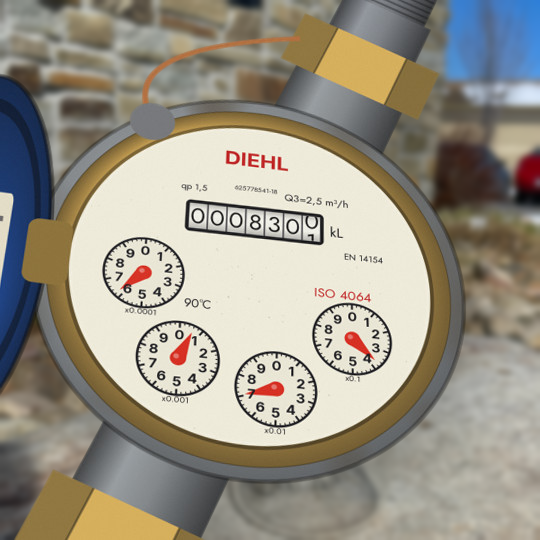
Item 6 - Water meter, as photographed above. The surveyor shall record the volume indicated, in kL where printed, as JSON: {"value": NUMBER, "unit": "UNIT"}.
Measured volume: {"value": 8300.3706, "unit": "kL"}
